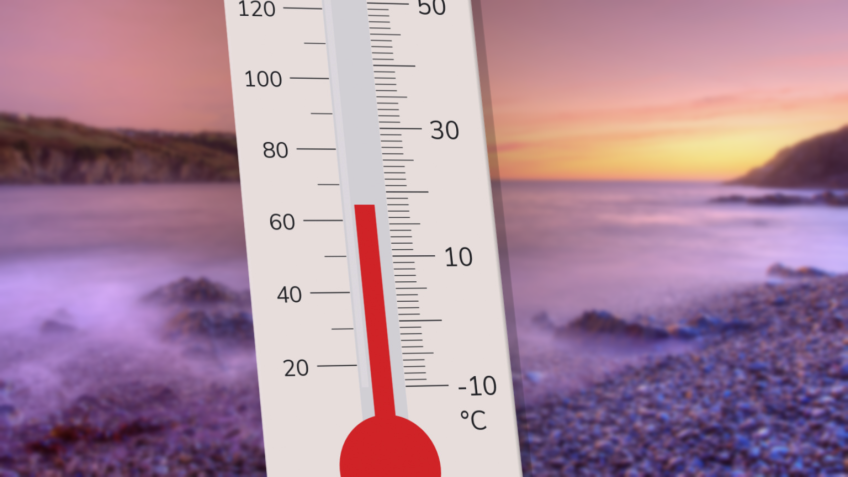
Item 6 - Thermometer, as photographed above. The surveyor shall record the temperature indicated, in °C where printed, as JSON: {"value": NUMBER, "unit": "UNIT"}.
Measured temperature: {"value": 18, "unit": "°C"}
